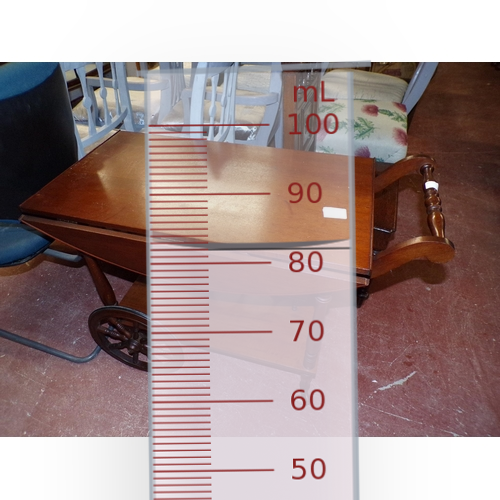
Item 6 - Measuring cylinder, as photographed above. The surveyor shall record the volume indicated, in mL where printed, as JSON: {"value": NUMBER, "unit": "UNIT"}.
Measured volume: {"value": 82, "unit": "mL"}
